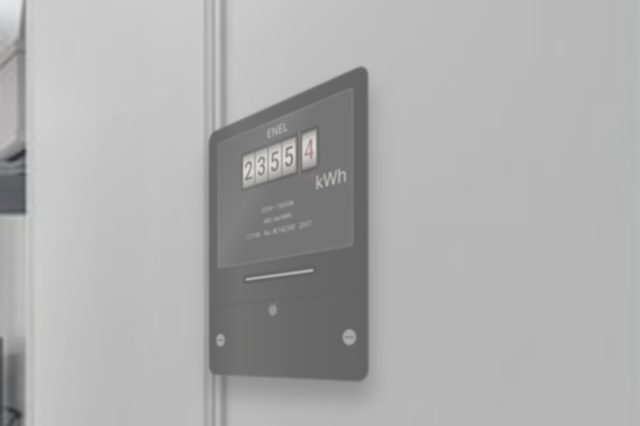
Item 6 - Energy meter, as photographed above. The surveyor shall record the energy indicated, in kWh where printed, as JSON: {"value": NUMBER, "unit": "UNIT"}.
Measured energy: {"value": 2355.4, "unit": "kWh"}
